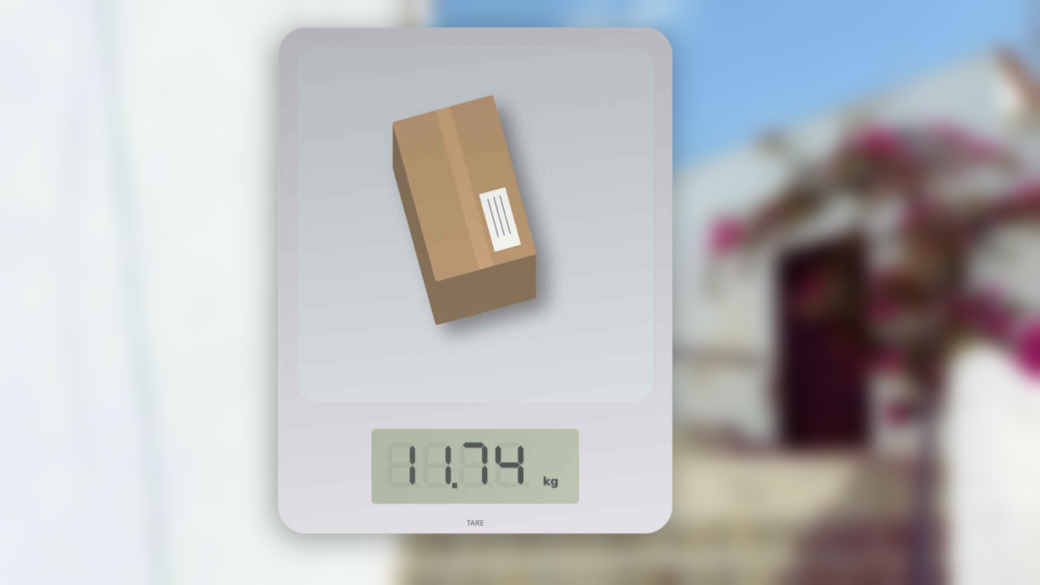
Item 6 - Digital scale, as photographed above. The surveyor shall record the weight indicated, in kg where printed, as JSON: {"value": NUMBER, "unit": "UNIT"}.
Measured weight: {"value": 11.74, "unit": "kg"}
